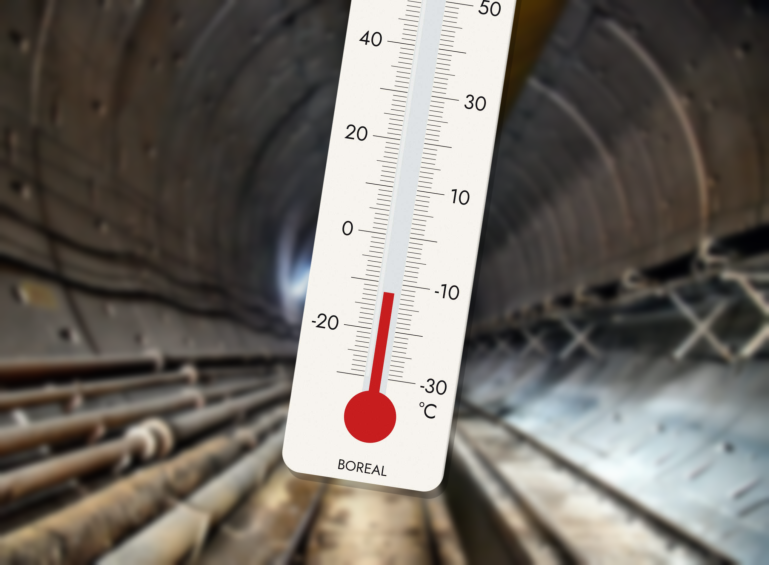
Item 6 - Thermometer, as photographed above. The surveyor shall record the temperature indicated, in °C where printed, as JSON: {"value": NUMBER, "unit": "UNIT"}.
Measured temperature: {"value": -12, "unit": "°C"}
